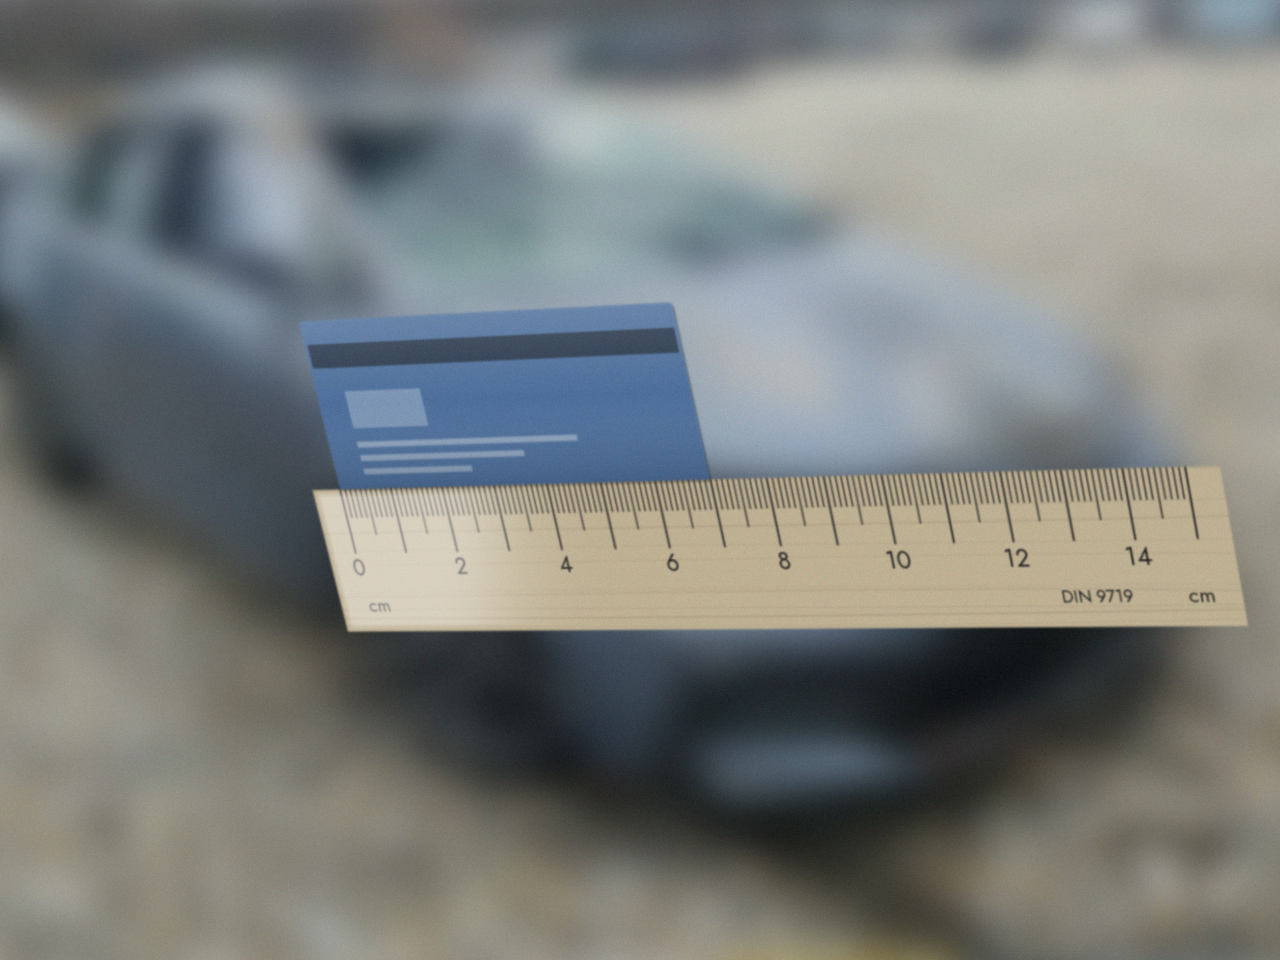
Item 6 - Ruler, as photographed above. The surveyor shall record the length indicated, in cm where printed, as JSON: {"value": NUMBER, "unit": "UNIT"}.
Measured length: {"value": 7, "unit": "cm"}
